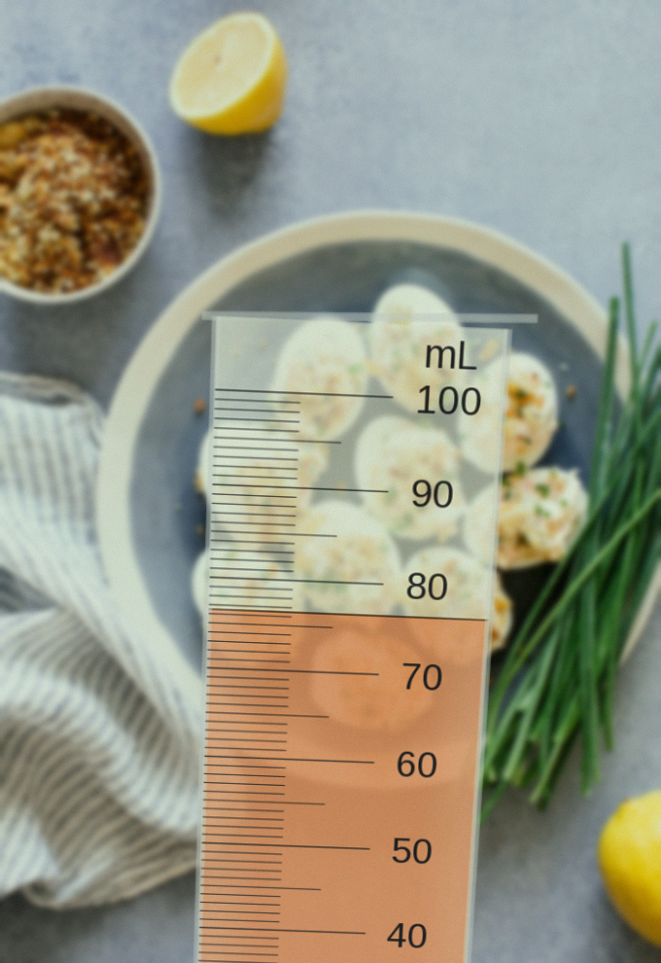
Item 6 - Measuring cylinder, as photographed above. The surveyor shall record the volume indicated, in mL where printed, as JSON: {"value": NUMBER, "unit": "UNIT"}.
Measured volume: {"value": 76.5, "unit": "mL"}
